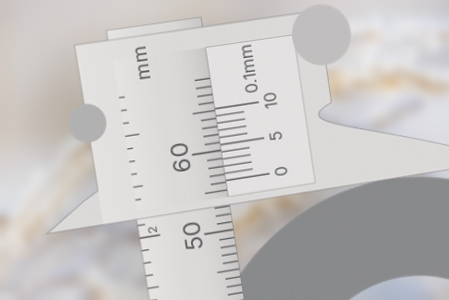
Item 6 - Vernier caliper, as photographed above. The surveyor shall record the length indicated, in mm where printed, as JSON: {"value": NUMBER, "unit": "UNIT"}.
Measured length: {"value": 56.2, "unit": "mm"}
